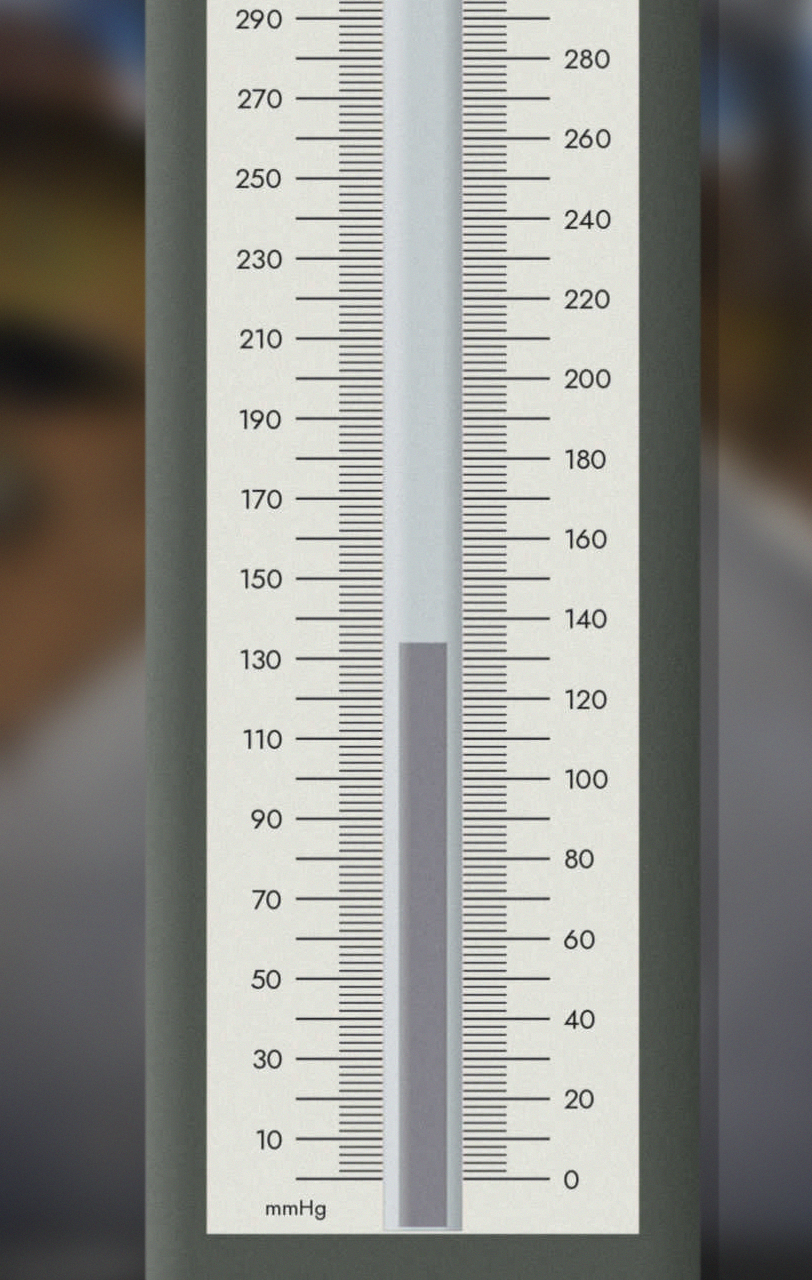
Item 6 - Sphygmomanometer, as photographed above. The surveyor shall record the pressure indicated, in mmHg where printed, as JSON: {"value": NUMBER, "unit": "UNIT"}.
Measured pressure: {"value": 134, "unit": "mmHg"}
